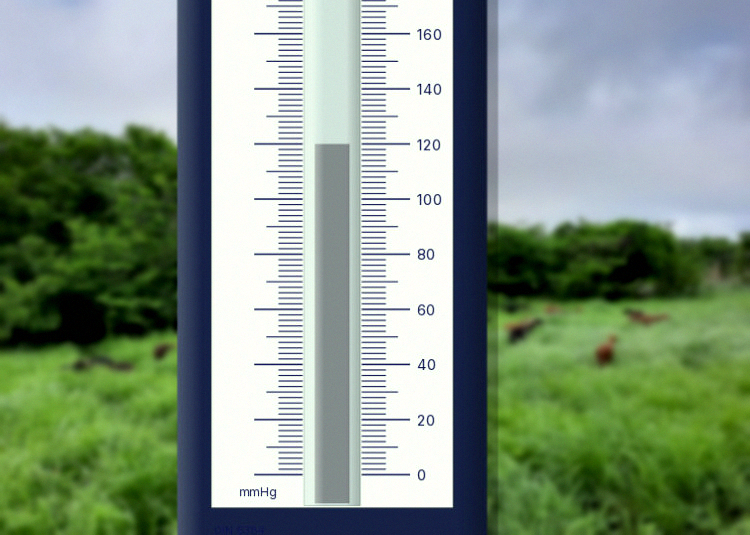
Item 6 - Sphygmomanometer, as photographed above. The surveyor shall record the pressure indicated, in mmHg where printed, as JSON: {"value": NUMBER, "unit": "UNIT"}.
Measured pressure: {"value": 120, "unit": "mmHg"}
